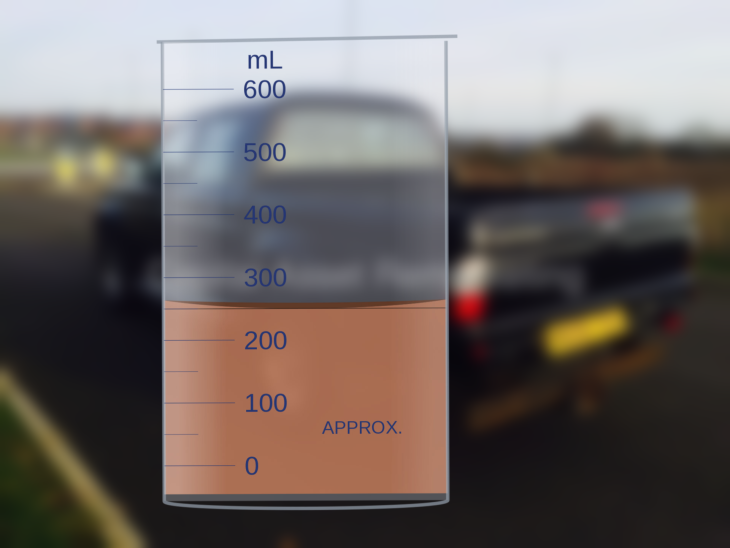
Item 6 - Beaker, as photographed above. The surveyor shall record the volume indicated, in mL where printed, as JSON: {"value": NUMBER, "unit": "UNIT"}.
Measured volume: {"value": 250, "unit": "mL"}
